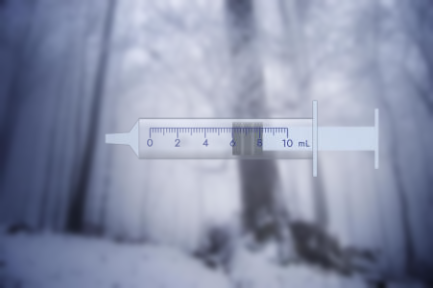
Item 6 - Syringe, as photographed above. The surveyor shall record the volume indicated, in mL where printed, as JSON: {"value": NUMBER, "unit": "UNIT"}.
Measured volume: {"value": 6, "unit": "mL"}
